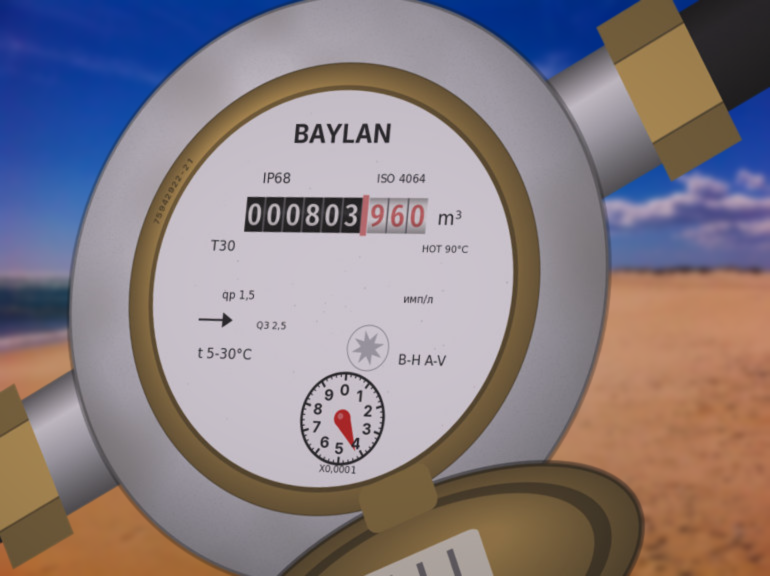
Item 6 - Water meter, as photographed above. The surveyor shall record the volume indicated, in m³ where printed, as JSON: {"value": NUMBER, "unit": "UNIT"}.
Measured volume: {"value": 803.9604, "unit": "m³"}
